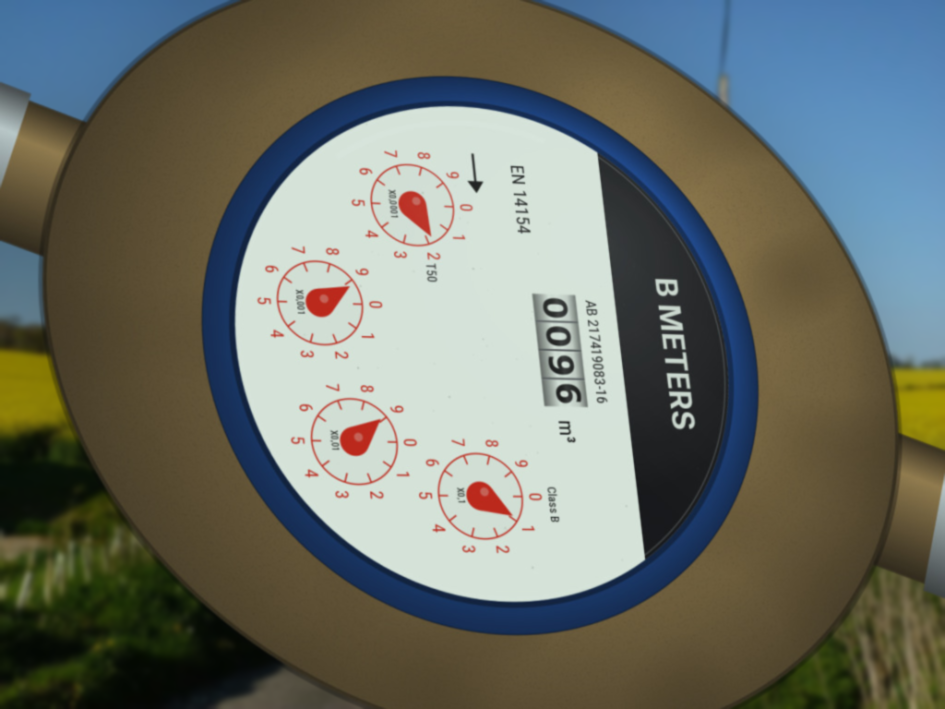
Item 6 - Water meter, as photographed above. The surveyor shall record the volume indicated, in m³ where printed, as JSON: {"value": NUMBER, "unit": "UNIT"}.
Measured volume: {"value": 96.0891, "unit": "m³"}
